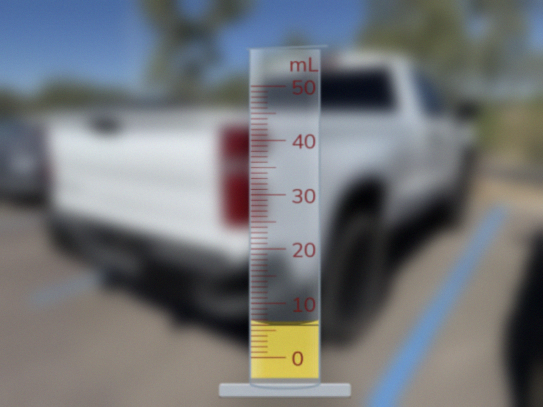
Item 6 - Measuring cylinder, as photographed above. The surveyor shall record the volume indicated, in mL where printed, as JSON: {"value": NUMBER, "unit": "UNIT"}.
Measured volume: {"value": 6, "unit": "mL"}
